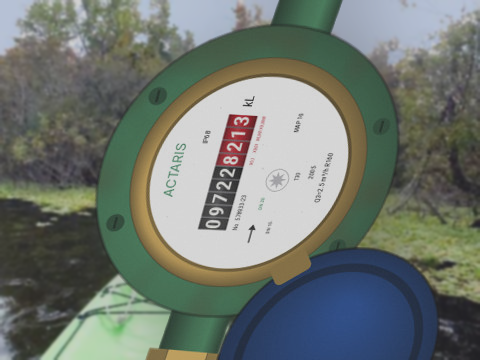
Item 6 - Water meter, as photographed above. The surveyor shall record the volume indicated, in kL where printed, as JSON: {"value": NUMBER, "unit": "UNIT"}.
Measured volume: {"value": 9722.8213, "unit": "kL"}
